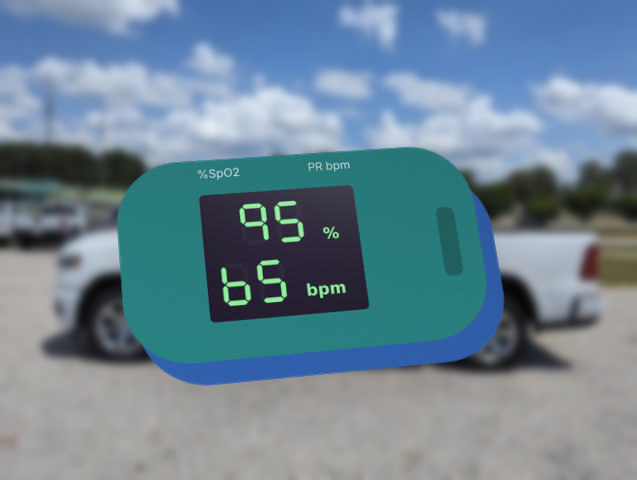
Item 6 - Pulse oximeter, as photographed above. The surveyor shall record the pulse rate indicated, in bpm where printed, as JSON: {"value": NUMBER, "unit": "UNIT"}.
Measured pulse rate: {"value": 65, "unit": "bpm"}
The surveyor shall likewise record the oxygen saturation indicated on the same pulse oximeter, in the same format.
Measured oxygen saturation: {"value": 95, "unit": "%"}
